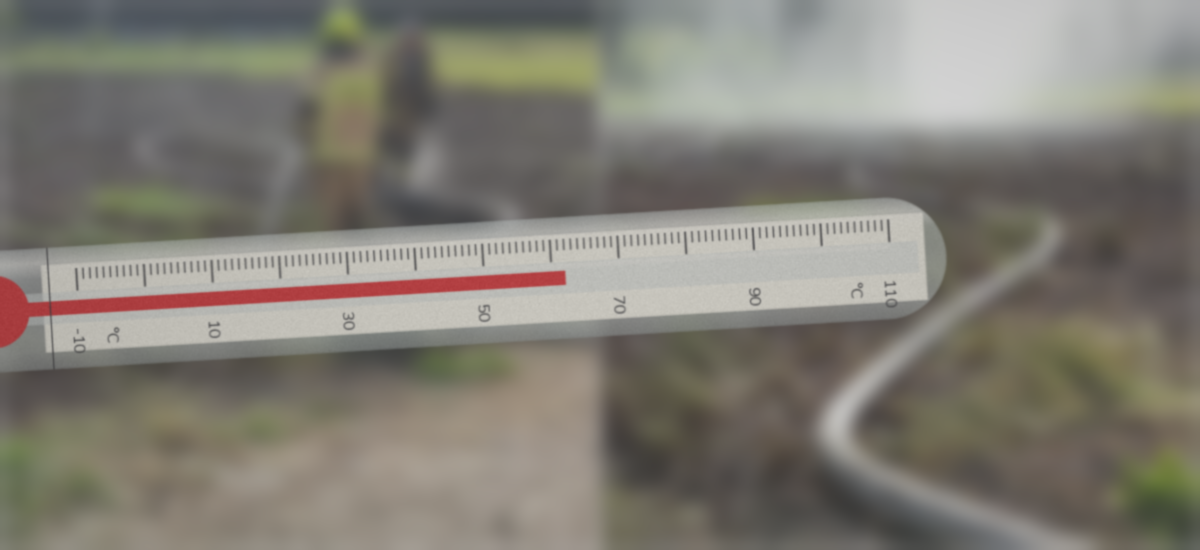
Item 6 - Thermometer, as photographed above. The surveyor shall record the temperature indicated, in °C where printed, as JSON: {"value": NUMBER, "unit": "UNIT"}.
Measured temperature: {"value": 62, "unit": "°C"}
